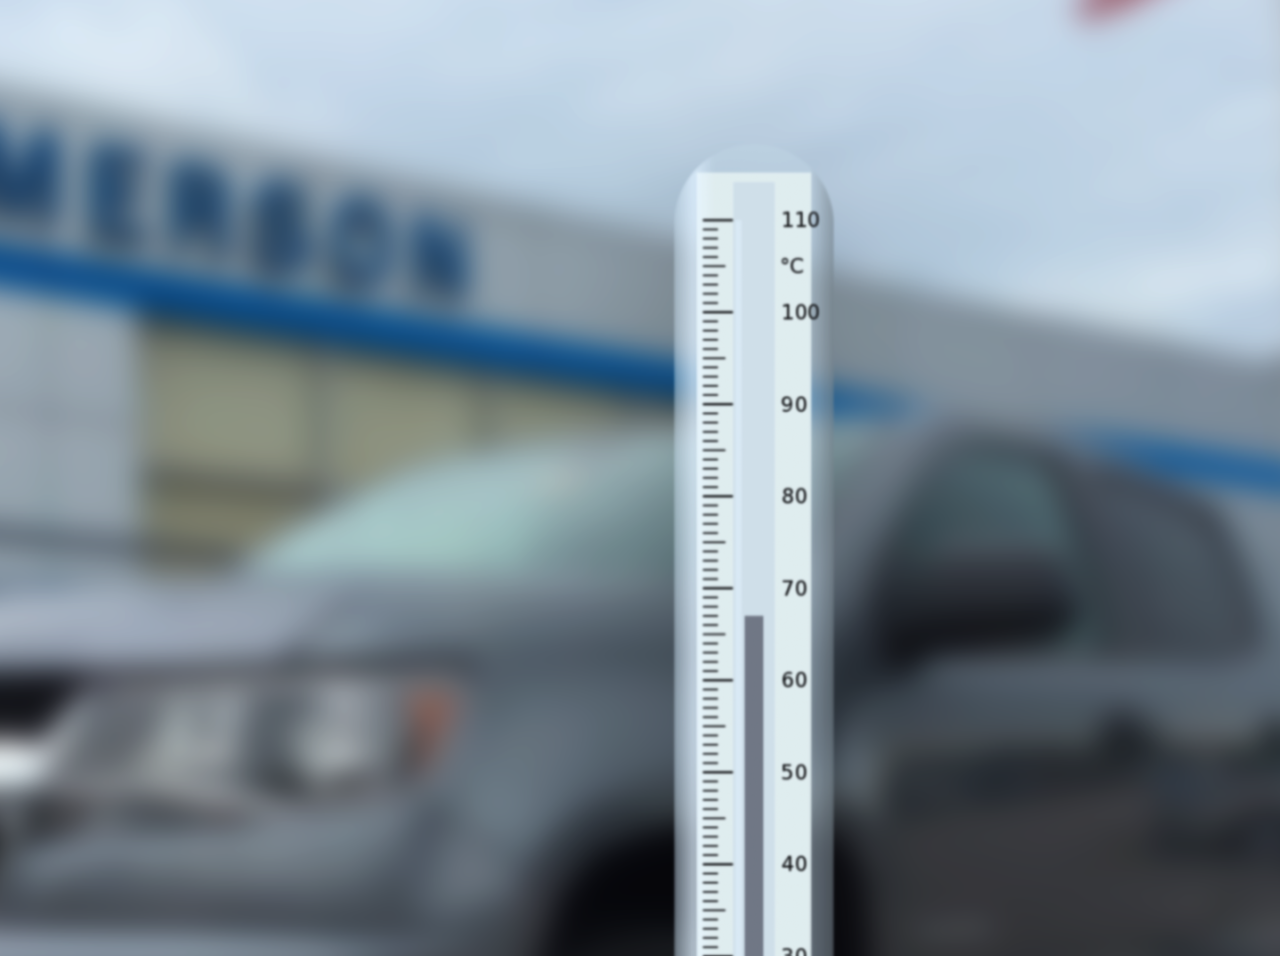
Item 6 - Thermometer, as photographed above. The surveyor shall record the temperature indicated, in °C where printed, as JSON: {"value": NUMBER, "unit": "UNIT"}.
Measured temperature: {"value": 67, "unit": "°C"}
